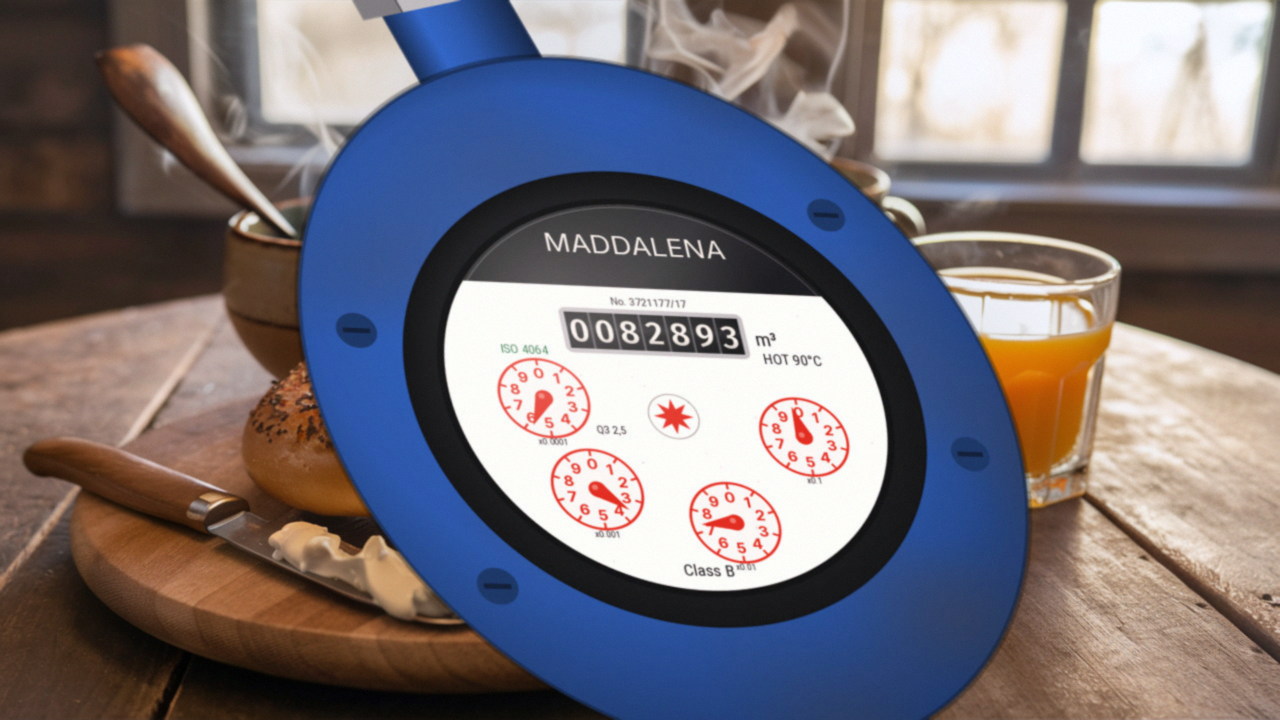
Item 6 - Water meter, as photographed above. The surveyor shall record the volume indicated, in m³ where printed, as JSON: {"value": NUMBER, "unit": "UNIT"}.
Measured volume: {"value": 82892.9735, "unit": "m³"}
